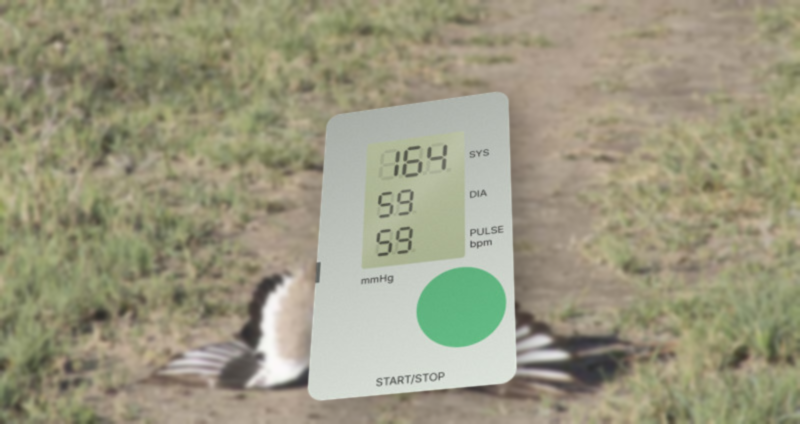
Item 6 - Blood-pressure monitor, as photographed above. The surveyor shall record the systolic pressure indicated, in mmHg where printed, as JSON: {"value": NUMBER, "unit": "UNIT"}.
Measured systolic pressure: {"value": 164, "unit": "mmHg"}
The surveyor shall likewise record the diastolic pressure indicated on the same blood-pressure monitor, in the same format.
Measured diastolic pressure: {"value": 59, "unit": "mmHg"}
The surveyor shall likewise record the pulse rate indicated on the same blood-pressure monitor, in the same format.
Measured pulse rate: {"value": 59, "unit": "bpm"}
